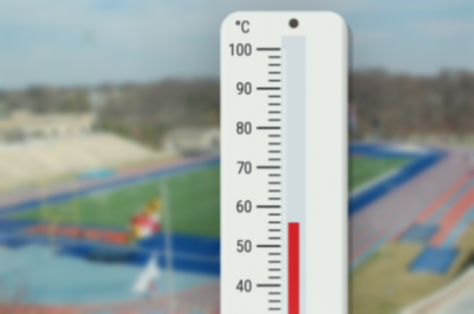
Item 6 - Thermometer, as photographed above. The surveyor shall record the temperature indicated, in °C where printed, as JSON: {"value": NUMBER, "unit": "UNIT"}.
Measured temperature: {"value": 56, "unit": "°C"}
